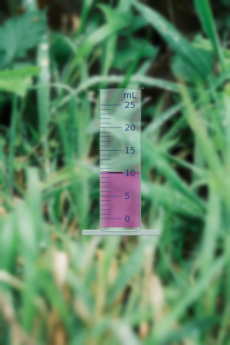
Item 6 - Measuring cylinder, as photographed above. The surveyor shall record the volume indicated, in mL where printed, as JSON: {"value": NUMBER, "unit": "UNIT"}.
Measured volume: {"value": 10, "unit": "mL"}
